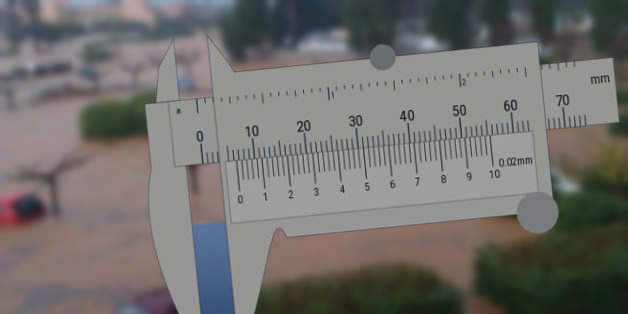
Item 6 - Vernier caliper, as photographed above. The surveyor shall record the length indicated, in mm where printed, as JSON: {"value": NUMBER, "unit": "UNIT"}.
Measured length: {"value": 6.5, "unit": "mm"}
